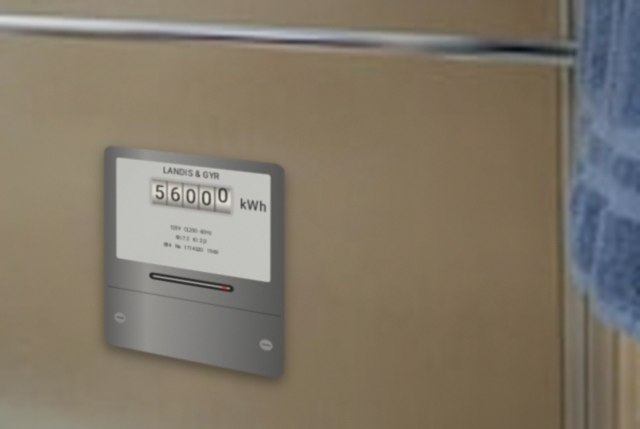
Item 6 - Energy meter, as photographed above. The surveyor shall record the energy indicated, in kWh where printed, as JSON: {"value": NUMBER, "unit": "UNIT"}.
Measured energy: {"value": 56000, "unit": "kWh"}
